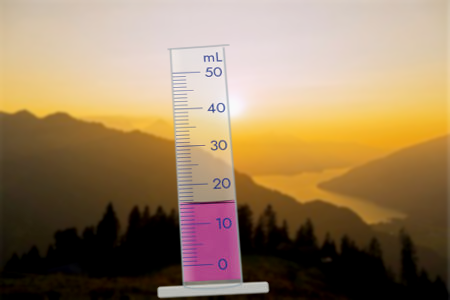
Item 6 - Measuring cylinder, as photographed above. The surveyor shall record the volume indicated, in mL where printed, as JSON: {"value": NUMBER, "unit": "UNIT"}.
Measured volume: {"value": 15, "unit": "mL"}
